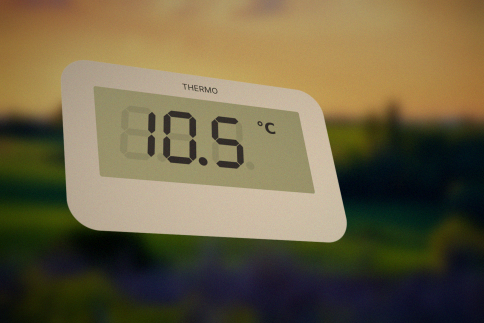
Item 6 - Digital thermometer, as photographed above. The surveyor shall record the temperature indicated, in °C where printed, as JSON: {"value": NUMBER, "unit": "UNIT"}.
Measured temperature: {"value": 10.5, "unit": "°C"}
